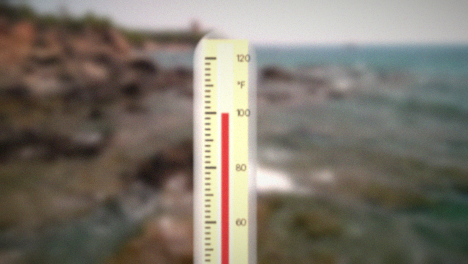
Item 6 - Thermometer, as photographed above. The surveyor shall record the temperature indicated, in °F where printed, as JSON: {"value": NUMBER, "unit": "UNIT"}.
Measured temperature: {"value": 100, "unit": "°F"}
